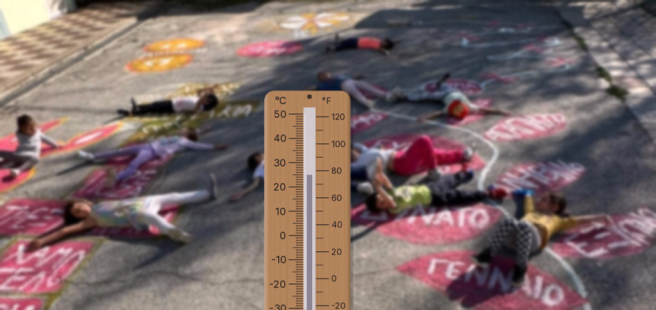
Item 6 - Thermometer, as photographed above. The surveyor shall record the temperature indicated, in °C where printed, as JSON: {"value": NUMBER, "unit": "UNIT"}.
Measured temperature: {"value": 25, "unit": "°C"}
